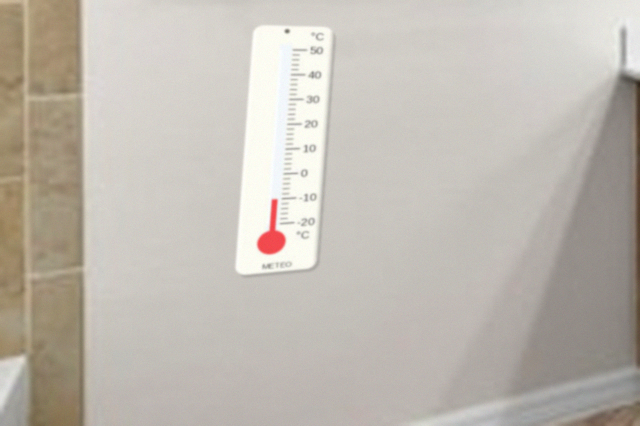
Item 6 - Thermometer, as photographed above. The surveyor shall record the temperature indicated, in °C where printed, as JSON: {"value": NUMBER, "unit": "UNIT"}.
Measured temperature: {"value": -10, "unit": "°C"}
